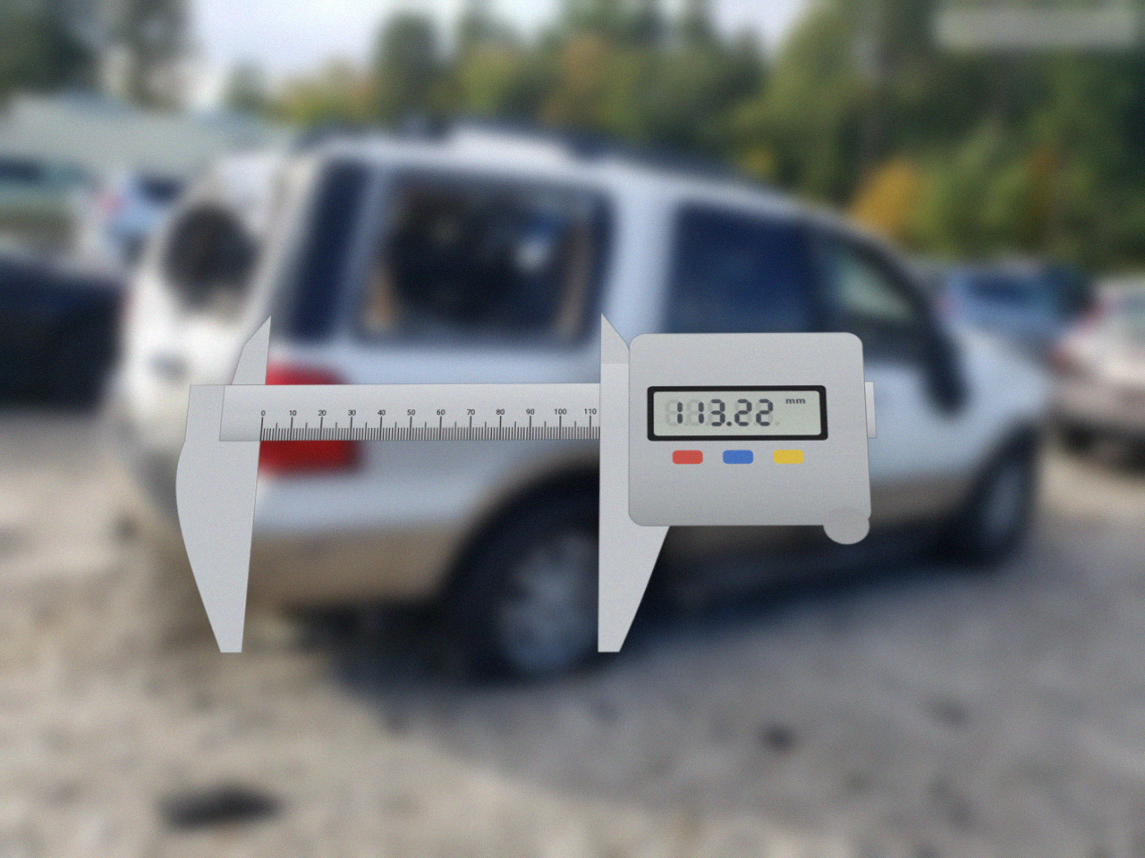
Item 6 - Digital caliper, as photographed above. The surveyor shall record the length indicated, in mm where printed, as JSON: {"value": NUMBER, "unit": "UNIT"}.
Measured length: {"value": 113.22, "unit": "mm"}
